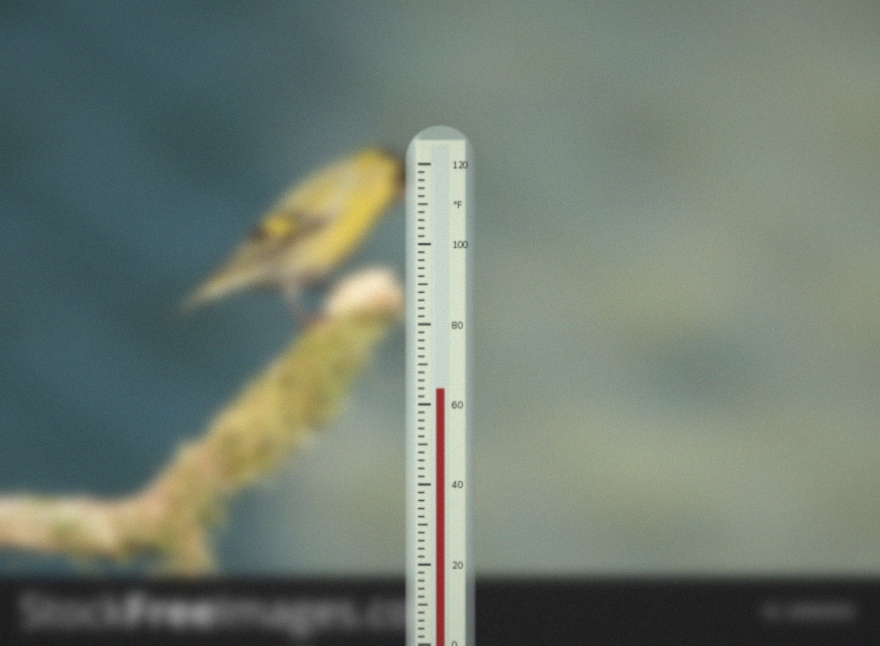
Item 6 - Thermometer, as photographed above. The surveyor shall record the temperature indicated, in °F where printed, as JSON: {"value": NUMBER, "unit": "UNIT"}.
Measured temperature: {"value": 64, "unit": "°F"}
